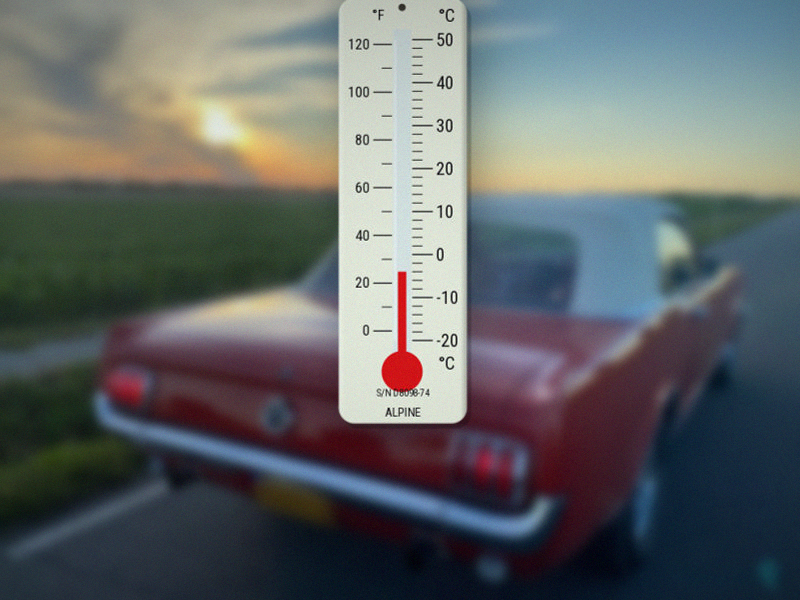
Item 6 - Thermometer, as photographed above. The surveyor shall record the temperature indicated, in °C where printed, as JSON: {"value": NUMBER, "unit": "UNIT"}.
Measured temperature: {"value": -4, "unit": "°C"}
